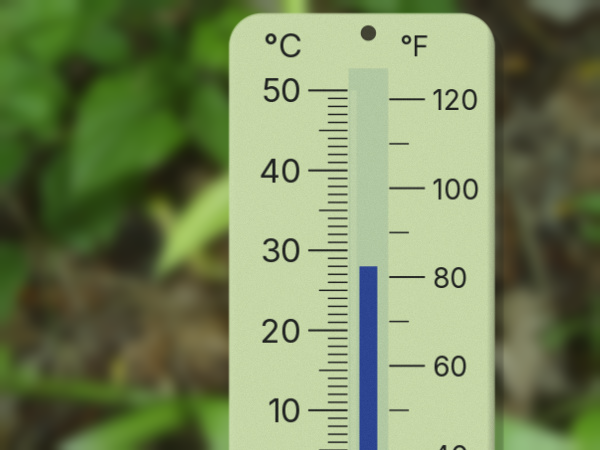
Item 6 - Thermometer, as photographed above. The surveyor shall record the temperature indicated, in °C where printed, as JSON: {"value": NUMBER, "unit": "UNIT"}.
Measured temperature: {"value": 28, "unit": "°C"}
